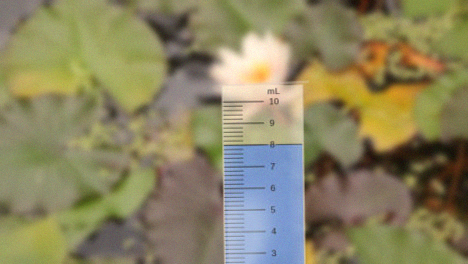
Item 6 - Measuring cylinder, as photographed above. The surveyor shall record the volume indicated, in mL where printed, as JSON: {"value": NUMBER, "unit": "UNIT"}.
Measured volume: {"value": 8, "unit": "mL"}
